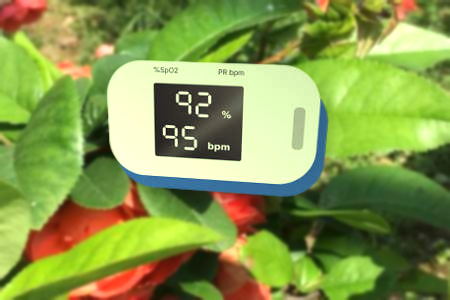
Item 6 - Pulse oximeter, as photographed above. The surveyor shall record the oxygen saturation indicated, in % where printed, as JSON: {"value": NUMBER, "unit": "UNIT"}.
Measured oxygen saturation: {"value": 92, "unit": "%"}
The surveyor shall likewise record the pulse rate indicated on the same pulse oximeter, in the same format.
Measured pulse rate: {"value": 95, "unit": "bpm"}
